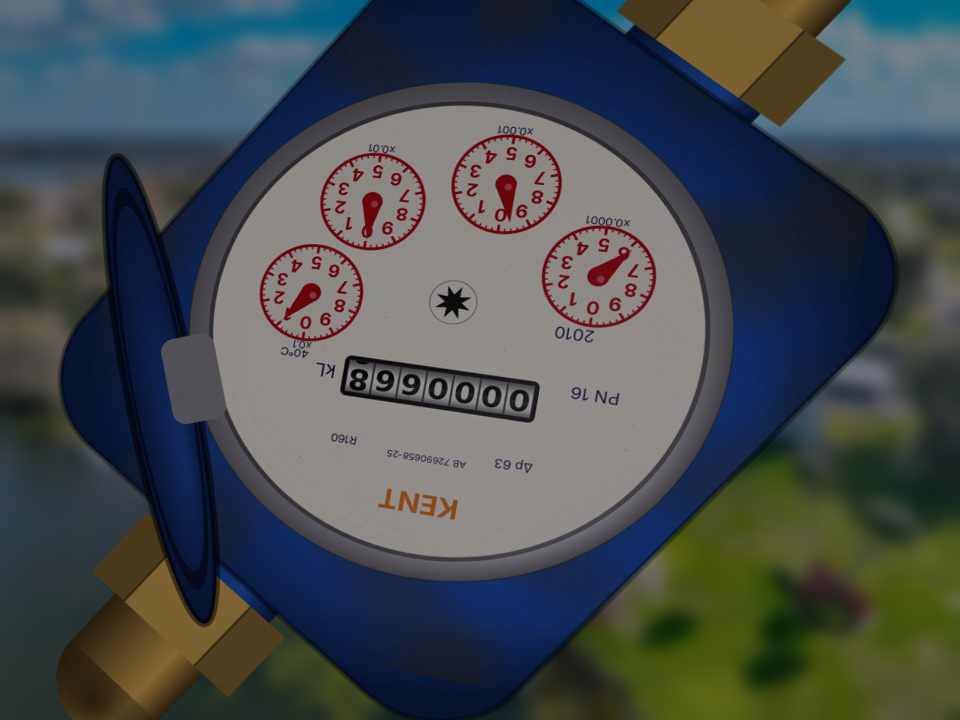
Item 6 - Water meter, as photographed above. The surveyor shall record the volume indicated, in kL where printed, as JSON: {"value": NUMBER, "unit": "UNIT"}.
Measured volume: {"value": 668.0996, "unit": "kL"}
